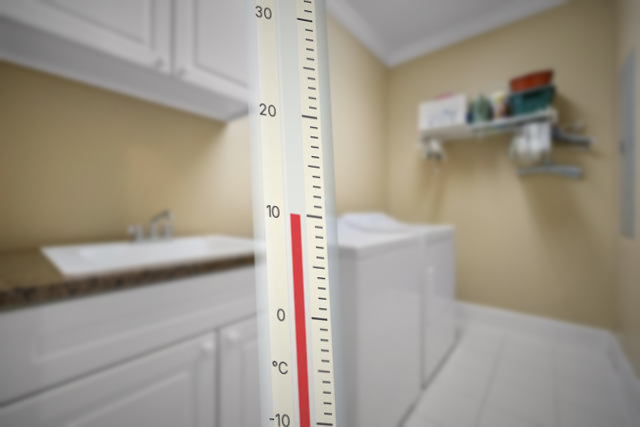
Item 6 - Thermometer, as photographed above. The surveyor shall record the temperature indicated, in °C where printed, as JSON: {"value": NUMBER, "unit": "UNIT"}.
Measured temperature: {"value": 10, "unit": "°C"}
